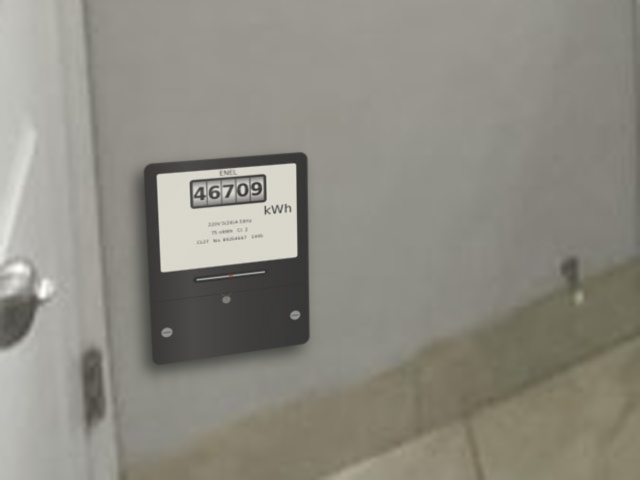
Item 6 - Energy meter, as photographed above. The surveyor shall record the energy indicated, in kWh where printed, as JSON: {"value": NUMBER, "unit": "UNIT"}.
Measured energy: {"value": 46709, "unit": "kWh"}
